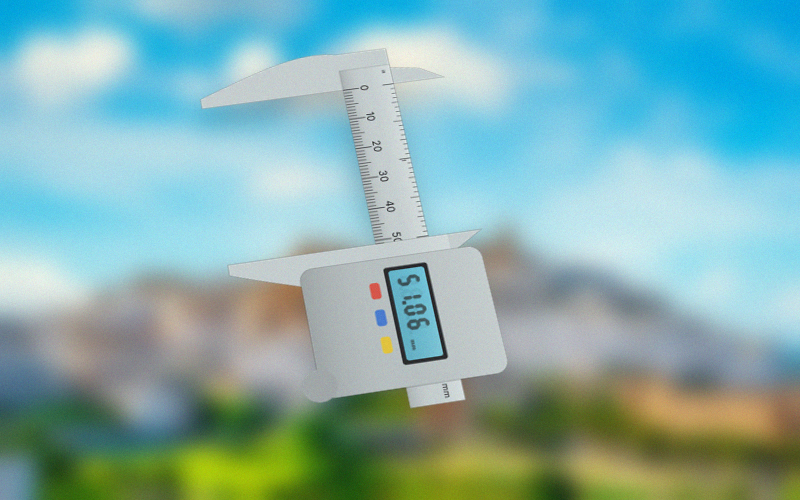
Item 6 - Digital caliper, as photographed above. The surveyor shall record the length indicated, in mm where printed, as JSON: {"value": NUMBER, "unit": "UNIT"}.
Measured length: {"value": 51.06, "unit": "mm"}
